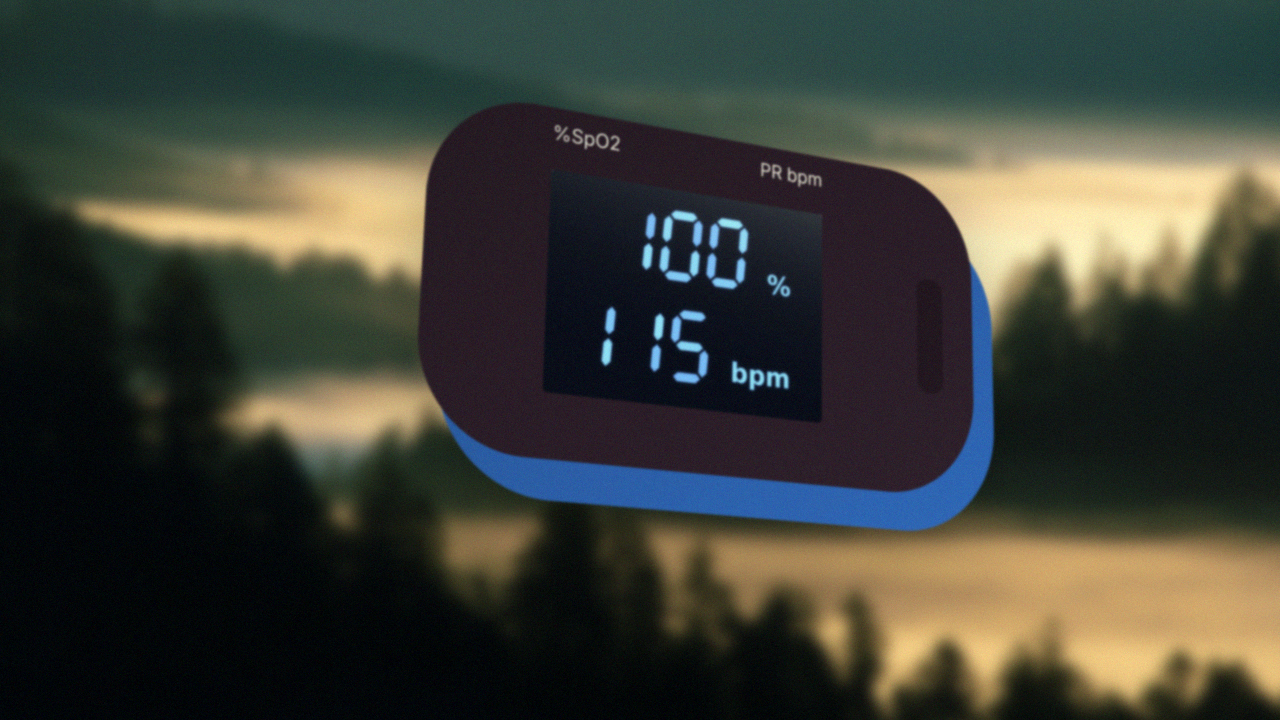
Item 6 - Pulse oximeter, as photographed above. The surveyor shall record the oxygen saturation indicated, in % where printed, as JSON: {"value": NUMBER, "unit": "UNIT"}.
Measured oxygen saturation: {"value": 100, "unit": "%"}
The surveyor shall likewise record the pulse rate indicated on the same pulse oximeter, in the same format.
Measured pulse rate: {"value": 115, "unit": "bpm"}
